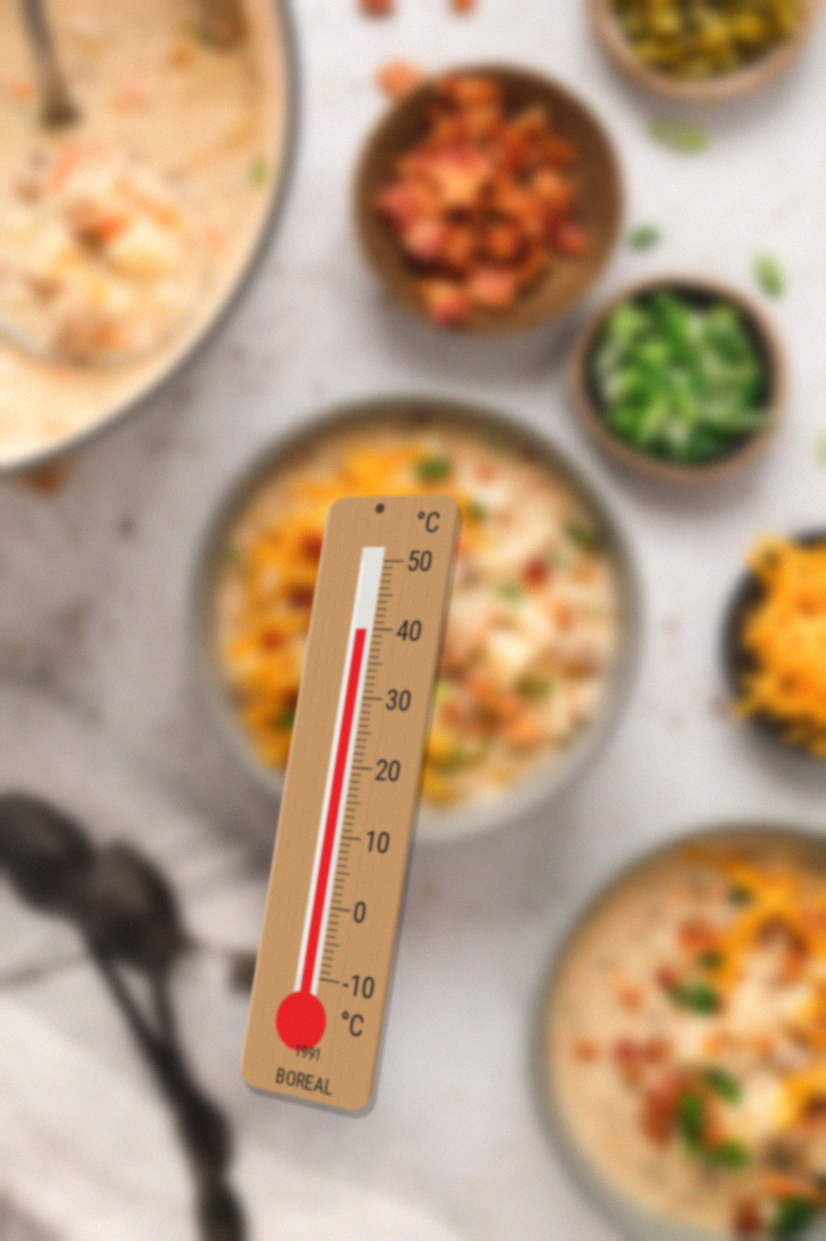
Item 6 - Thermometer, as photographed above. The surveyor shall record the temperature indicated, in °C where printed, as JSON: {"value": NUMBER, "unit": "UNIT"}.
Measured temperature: {"value": 40, "unit": "°C"}
